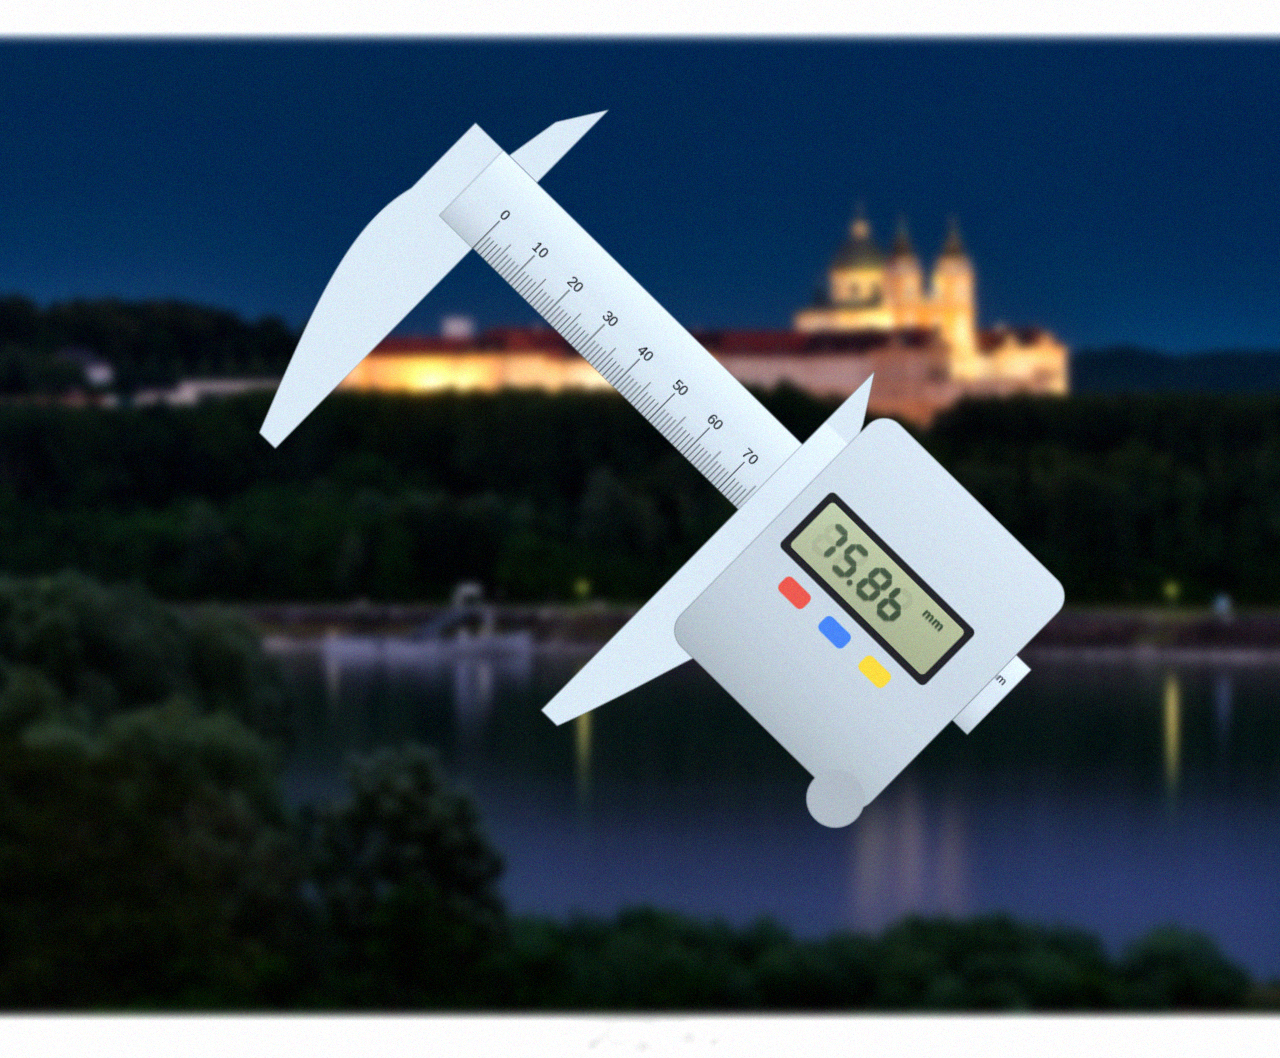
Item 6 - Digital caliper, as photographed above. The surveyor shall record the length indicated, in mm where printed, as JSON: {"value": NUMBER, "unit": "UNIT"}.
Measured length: {"value": 75.86, "unit": "mm"}
